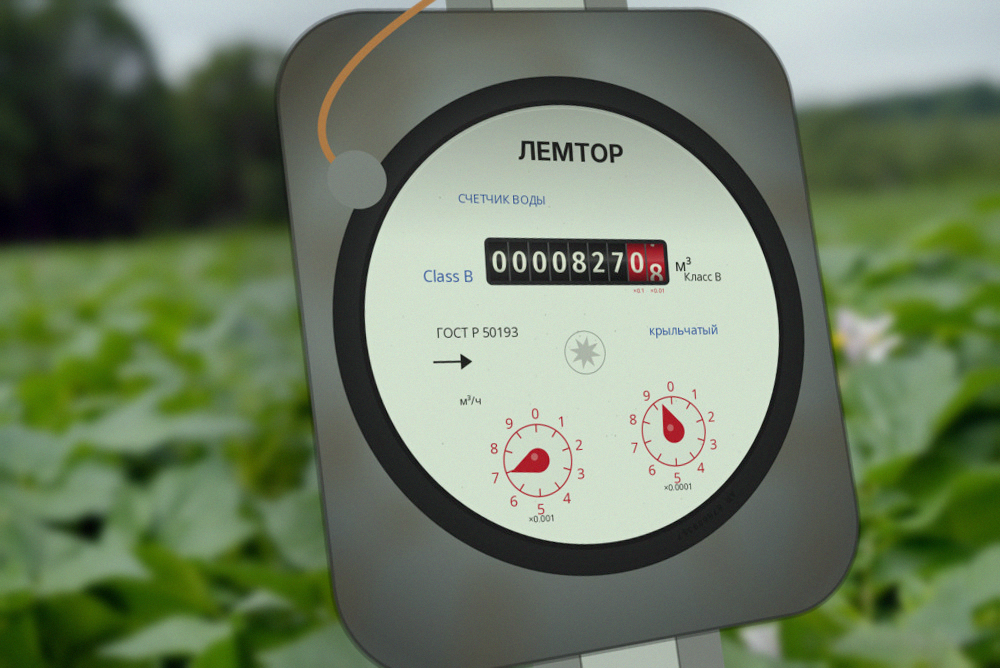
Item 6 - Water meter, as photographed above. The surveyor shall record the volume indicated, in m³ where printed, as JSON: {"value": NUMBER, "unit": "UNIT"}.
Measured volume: {"value": 827.0769, "unit": "m³"}
